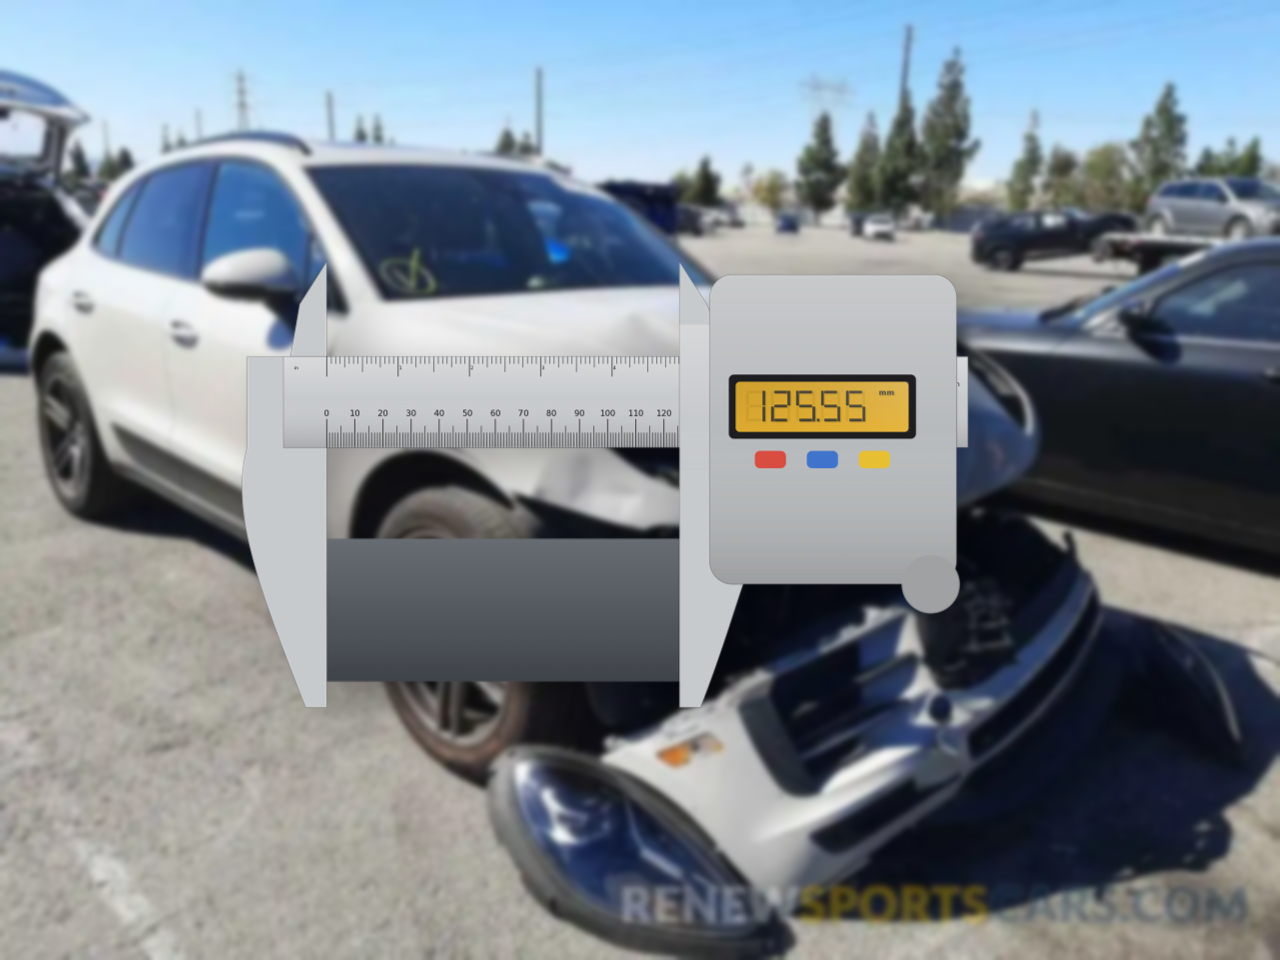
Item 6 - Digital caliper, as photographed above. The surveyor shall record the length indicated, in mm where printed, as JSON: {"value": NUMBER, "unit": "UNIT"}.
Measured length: {"value": 125.55, "unit": "mm"}
